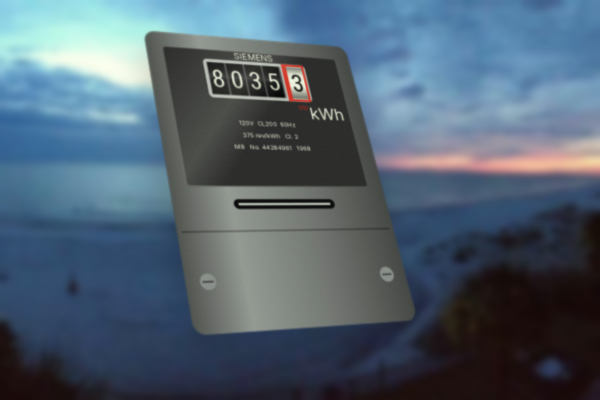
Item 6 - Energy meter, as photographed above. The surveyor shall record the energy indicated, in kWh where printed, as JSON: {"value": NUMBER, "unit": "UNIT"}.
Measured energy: {"value": 8035.3, "unit": "kWh"}
